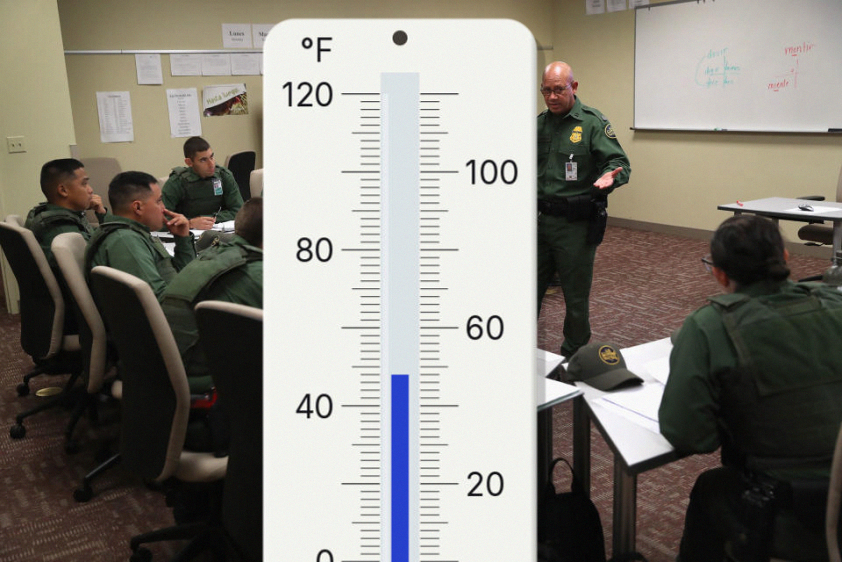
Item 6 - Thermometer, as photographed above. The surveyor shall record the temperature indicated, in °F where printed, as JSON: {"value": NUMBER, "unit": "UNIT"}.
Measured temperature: {"value": 48, "unit": "°F"}
